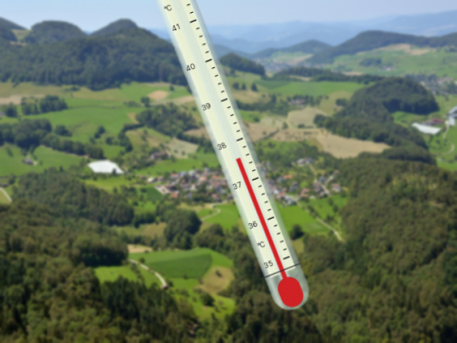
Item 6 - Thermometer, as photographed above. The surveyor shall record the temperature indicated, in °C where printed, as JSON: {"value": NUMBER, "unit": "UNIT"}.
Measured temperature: {"value": 37.6, "unit": "°C"}
